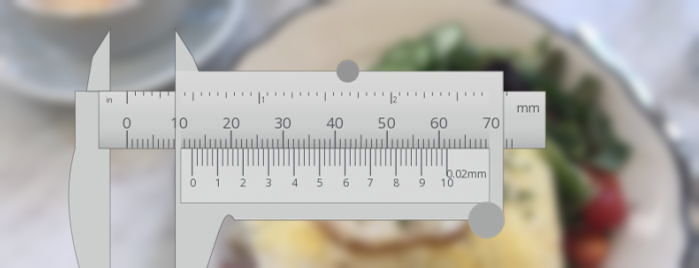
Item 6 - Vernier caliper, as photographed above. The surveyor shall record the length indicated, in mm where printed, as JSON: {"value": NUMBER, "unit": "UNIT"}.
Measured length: {"value": 12.5, "unit": "mm"}
